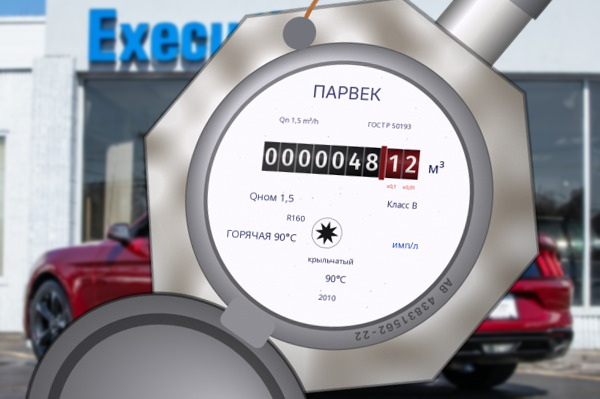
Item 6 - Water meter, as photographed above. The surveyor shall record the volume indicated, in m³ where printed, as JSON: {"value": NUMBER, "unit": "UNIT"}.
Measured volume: {"value": 48.12, "unit": "m³"}
